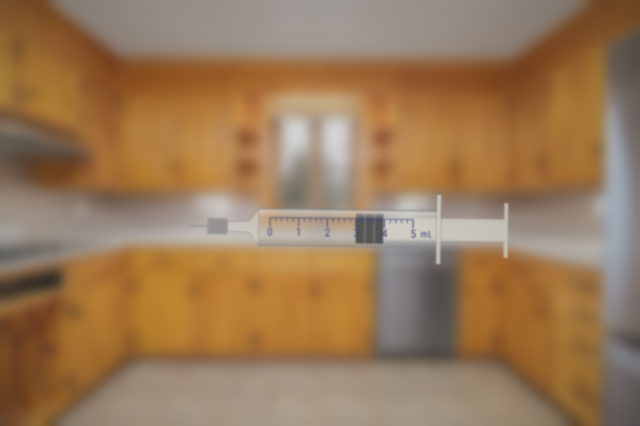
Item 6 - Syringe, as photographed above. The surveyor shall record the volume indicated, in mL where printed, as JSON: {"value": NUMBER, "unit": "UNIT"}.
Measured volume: {"value": 3, "unit": "mL"}
